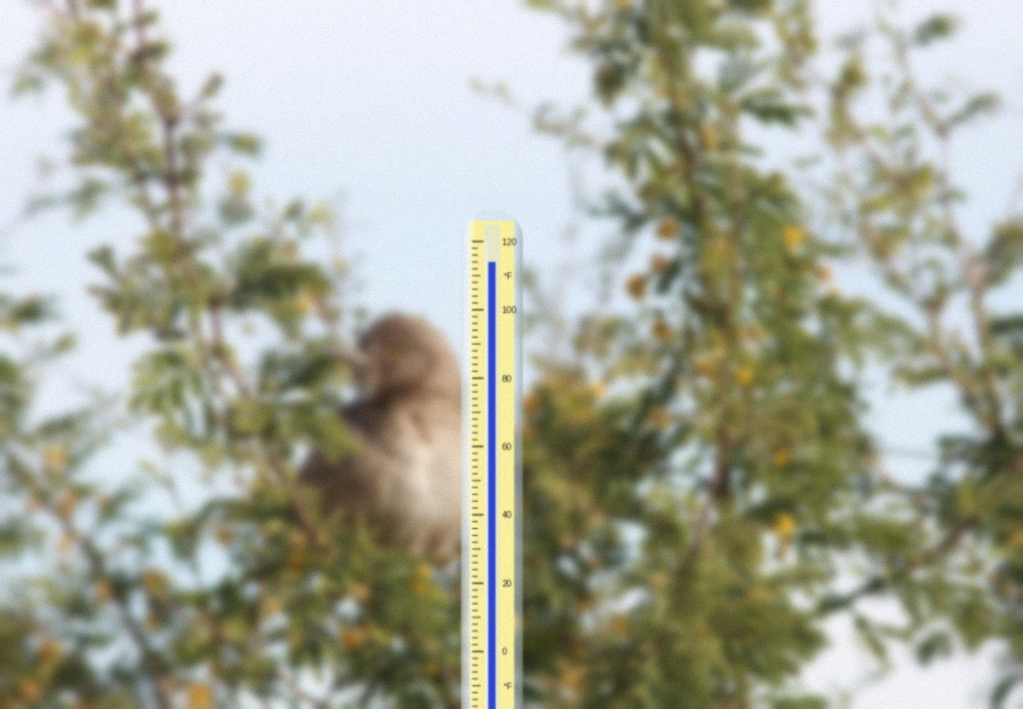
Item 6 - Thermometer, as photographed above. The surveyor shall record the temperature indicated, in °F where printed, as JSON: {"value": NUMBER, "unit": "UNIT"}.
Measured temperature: {"value": 114, "unit": "°F"}
